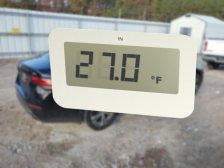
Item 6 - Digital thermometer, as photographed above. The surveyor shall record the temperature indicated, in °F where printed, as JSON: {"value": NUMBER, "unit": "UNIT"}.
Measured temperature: {"value": 27.0, "unit": "°F"}
